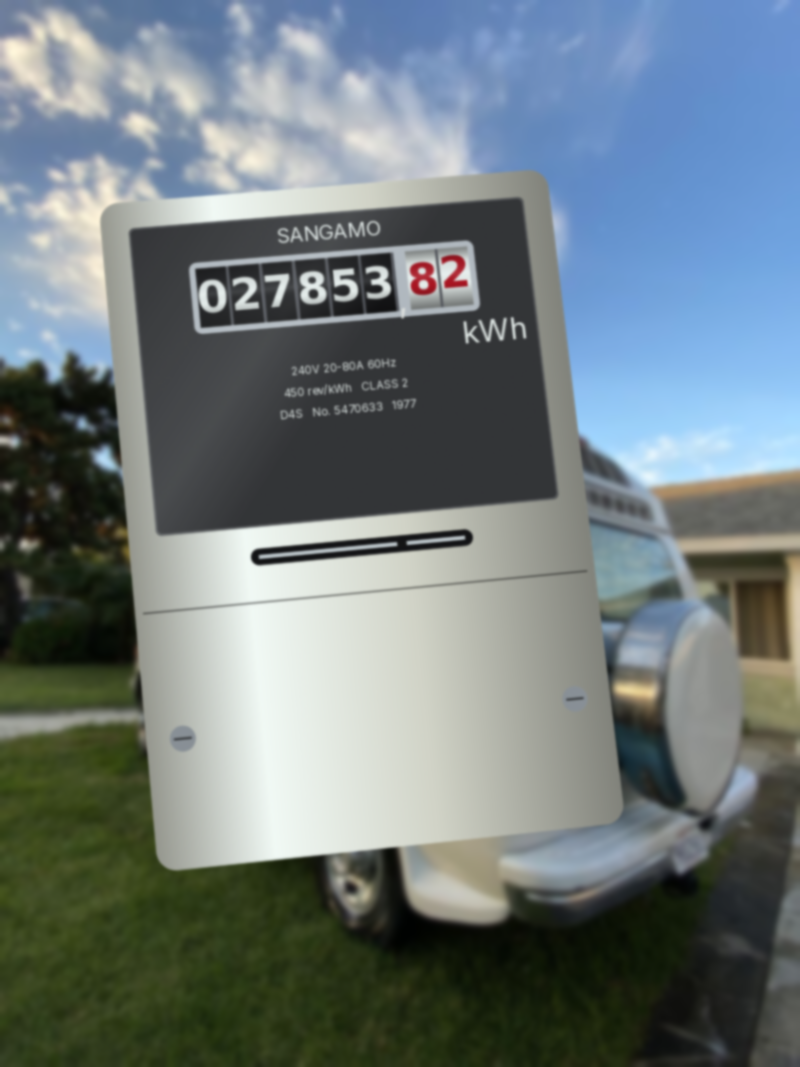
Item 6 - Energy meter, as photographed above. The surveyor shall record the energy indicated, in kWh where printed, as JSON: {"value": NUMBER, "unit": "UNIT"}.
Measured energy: {"value": 27853.82, "unit": "kWh"}
